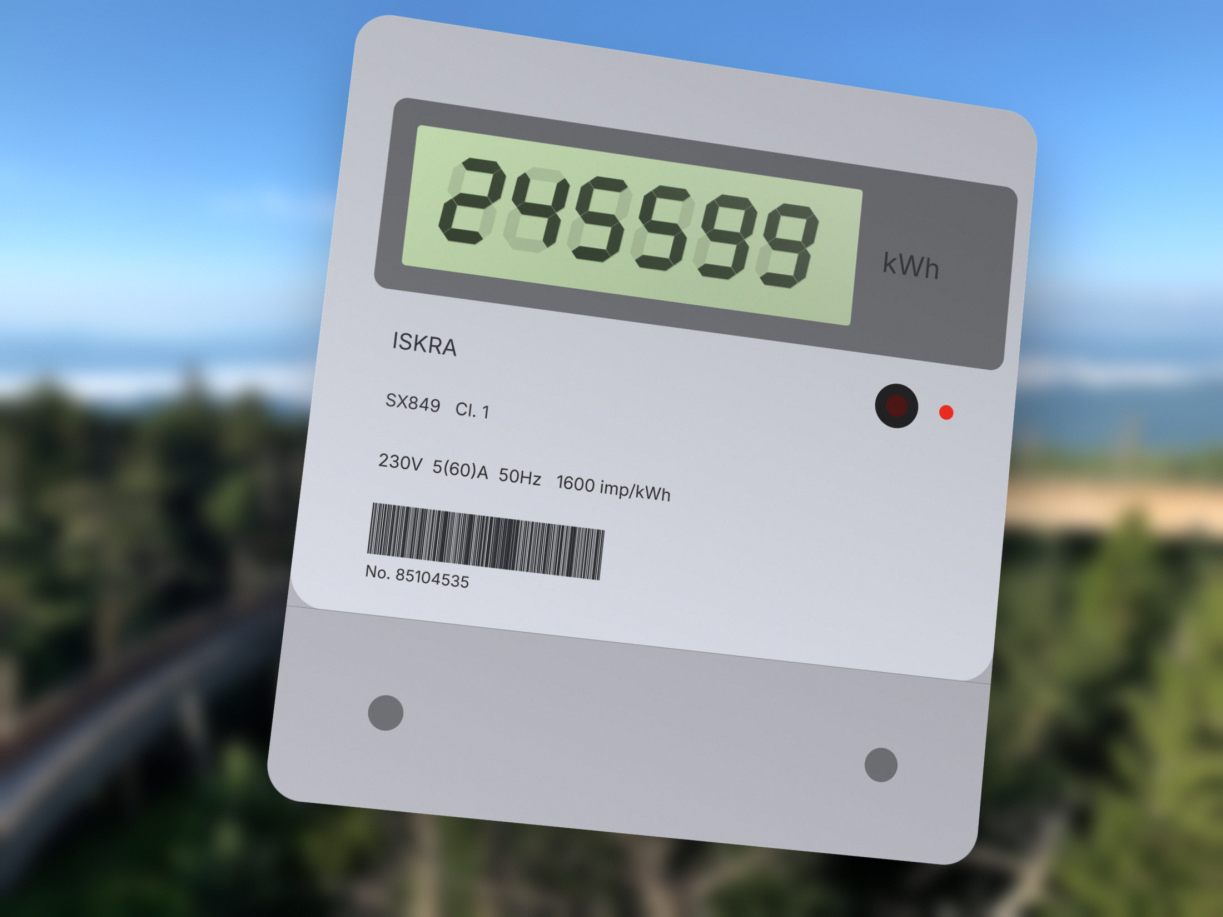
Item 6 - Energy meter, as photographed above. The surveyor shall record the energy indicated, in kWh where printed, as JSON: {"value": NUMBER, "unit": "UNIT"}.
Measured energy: {"value": 245599, "unit": "kWh"}
